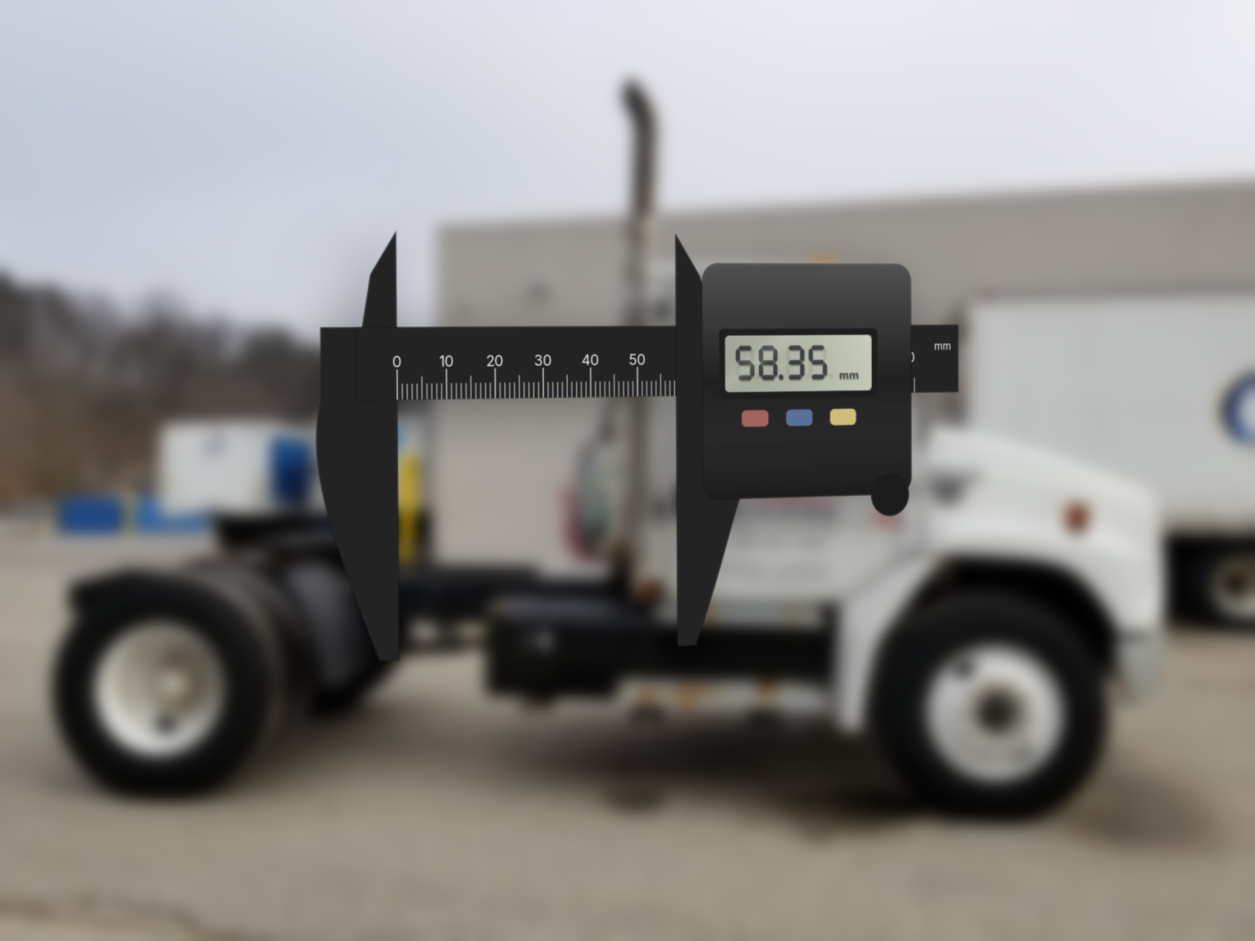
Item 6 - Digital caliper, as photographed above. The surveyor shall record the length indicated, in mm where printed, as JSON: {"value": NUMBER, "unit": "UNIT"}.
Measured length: {"value": 58.35, "unit": "mm"}
